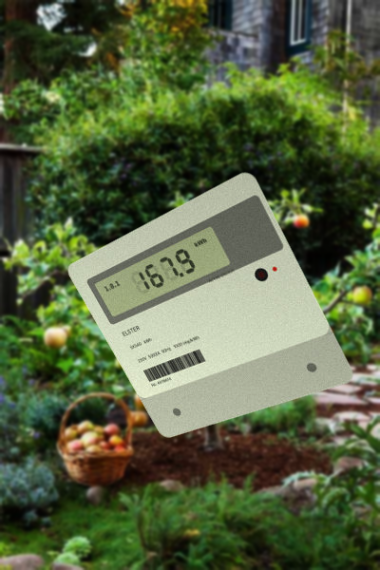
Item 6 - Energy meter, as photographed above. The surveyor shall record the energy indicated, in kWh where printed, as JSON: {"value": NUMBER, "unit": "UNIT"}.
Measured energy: {"value": 167.9, "unit": "kWh"}
